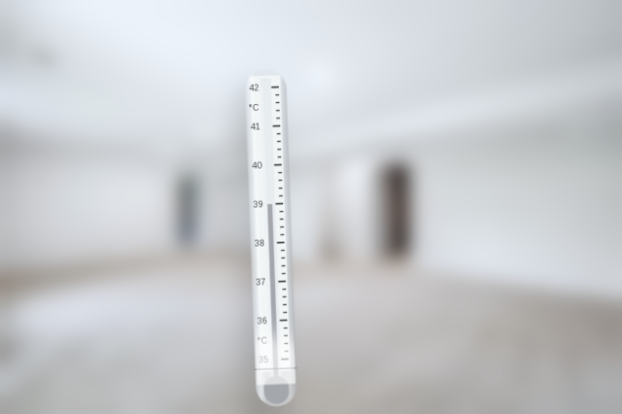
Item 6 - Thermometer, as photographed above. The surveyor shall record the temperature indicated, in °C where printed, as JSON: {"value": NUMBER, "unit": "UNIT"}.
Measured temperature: {"value": 39, "unit": "°C"}
